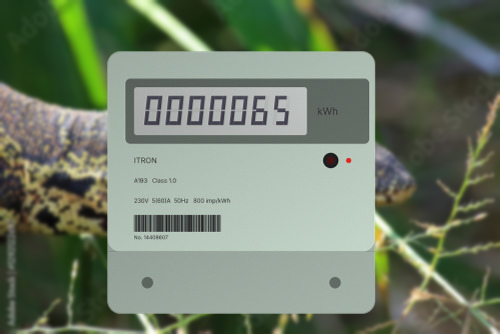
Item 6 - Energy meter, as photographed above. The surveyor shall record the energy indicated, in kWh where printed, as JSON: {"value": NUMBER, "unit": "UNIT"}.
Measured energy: {"value": 65, "unit": "kWh"}
